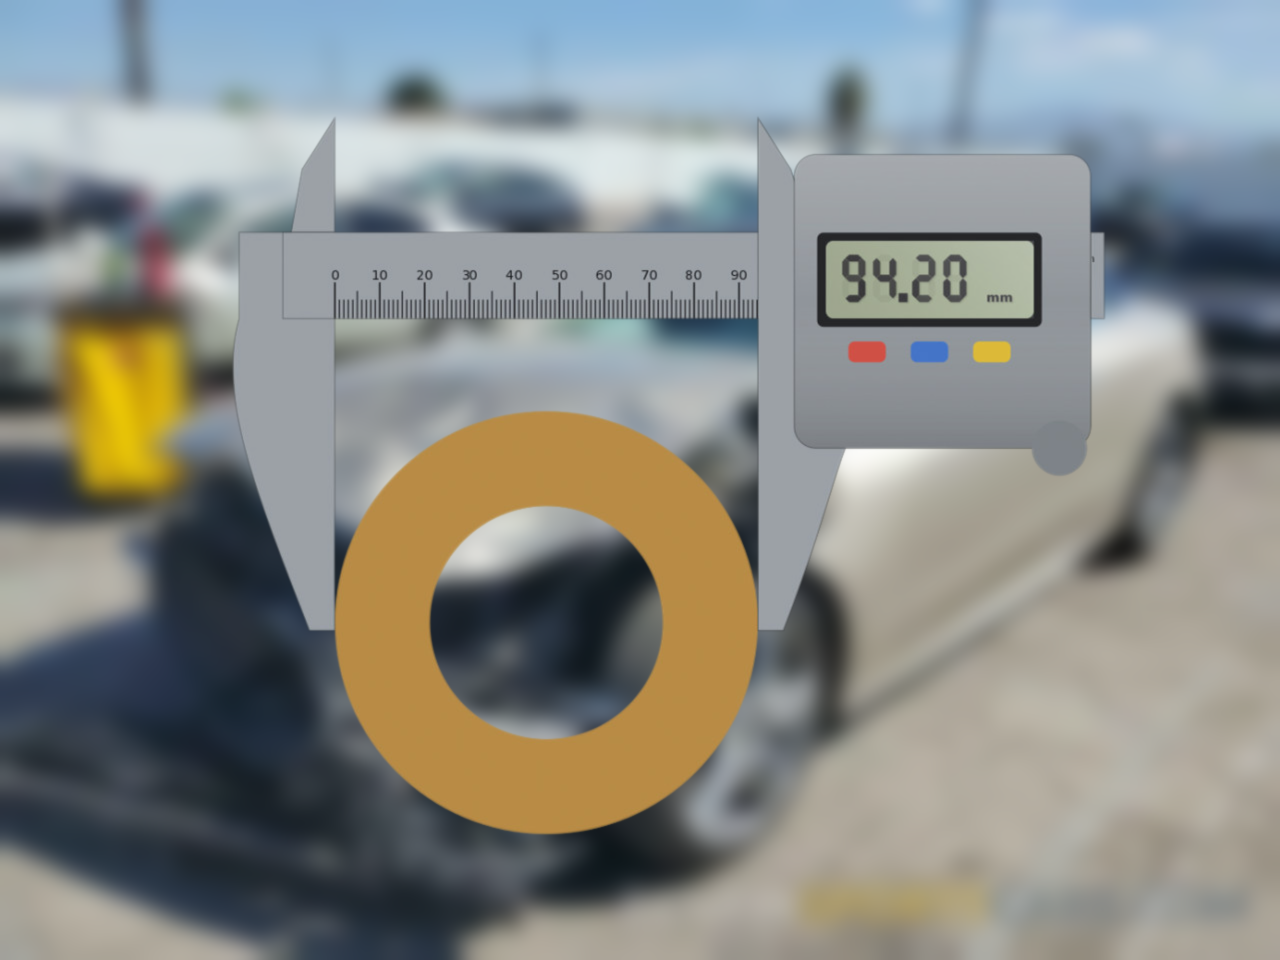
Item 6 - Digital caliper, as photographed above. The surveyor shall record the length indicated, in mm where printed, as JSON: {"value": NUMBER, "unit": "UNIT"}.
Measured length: {"value": 94.20, "unit": "mm"}
